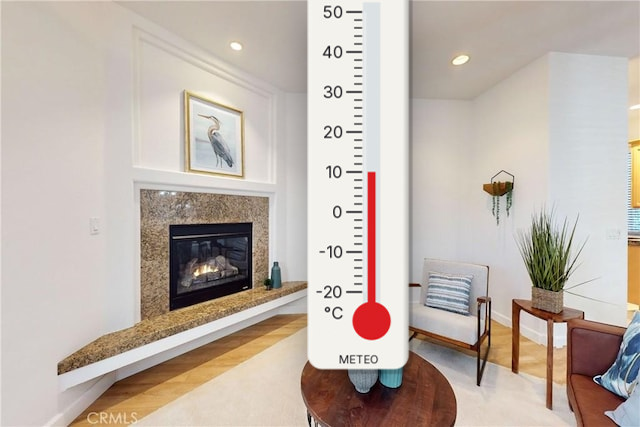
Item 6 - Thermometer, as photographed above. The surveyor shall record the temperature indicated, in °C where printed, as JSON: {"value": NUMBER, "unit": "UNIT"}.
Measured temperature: {"value": 10, "unit": "°C"}
